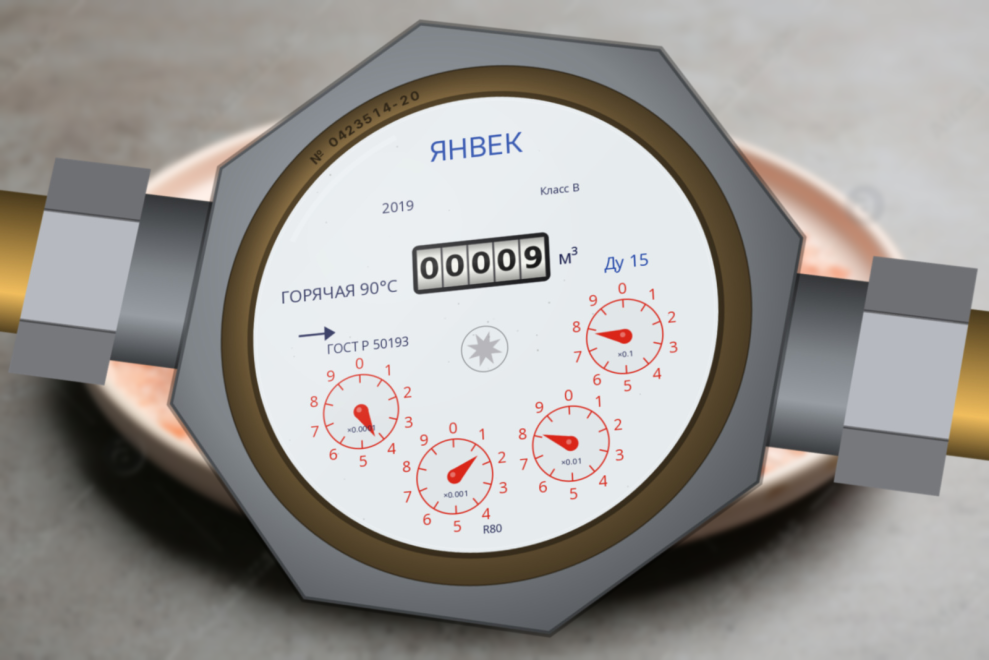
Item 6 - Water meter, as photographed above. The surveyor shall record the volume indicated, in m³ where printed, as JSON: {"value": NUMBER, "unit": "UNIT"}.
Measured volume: {"value": 9.7814, "unit": "m³"}
